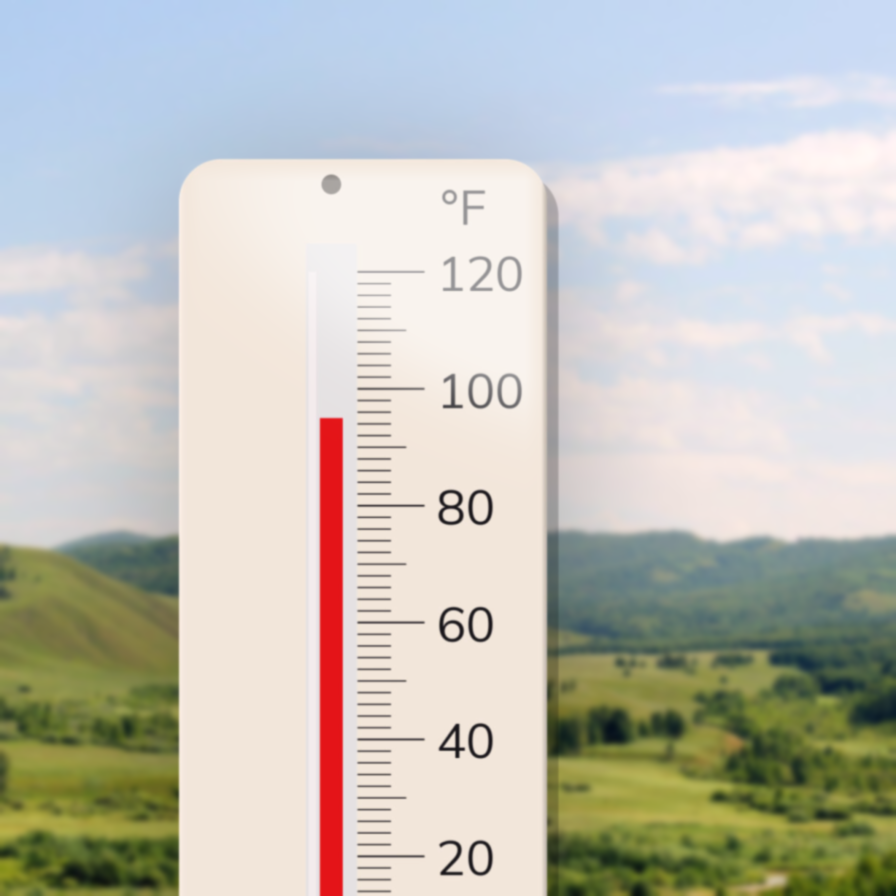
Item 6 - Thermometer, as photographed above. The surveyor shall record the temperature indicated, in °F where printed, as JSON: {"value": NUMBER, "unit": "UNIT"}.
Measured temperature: {"value": 95, "unit": "°F"}
